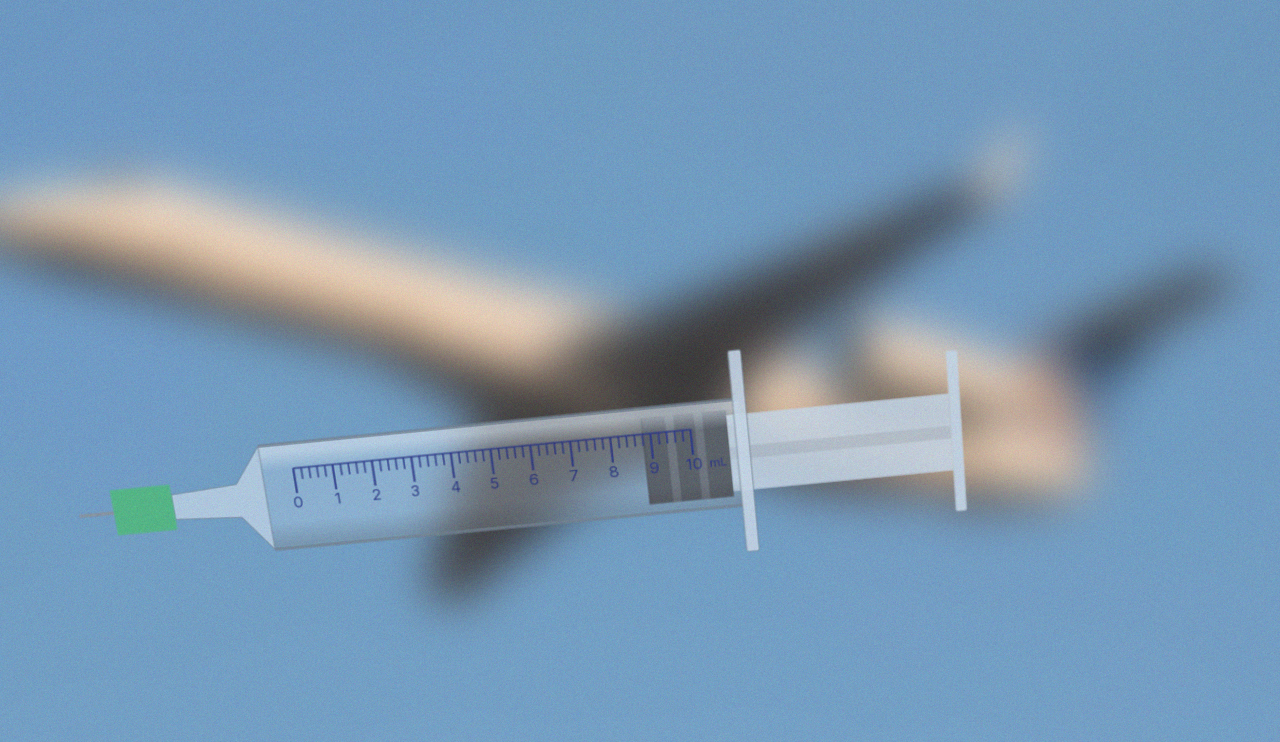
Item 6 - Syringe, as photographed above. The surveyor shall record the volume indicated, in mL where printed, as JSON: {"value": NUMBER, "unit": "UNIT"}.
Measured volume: {"value": 8.8, "unit": "mL"}
